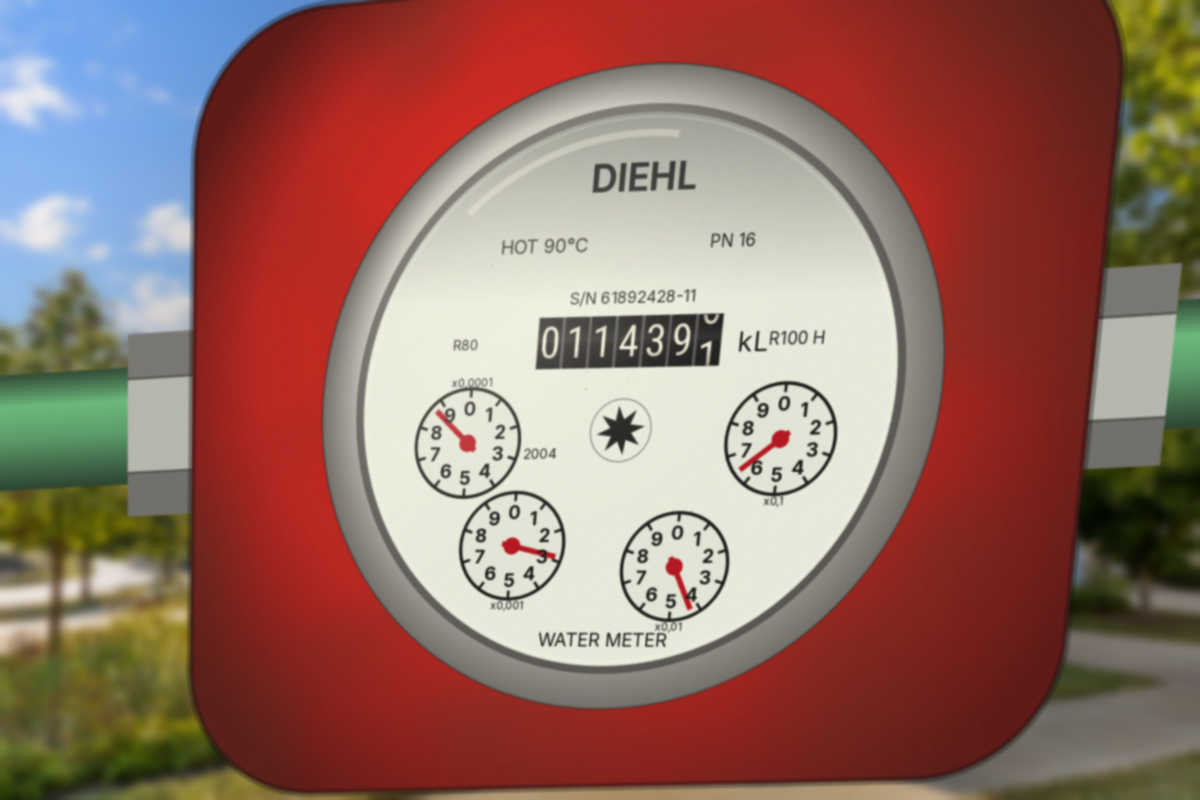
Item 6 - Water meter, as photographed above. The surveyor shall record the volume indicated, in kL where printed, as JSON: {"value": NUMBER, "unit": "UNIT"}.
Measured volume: {"value": 114390.6428, "unit": "kL"}
